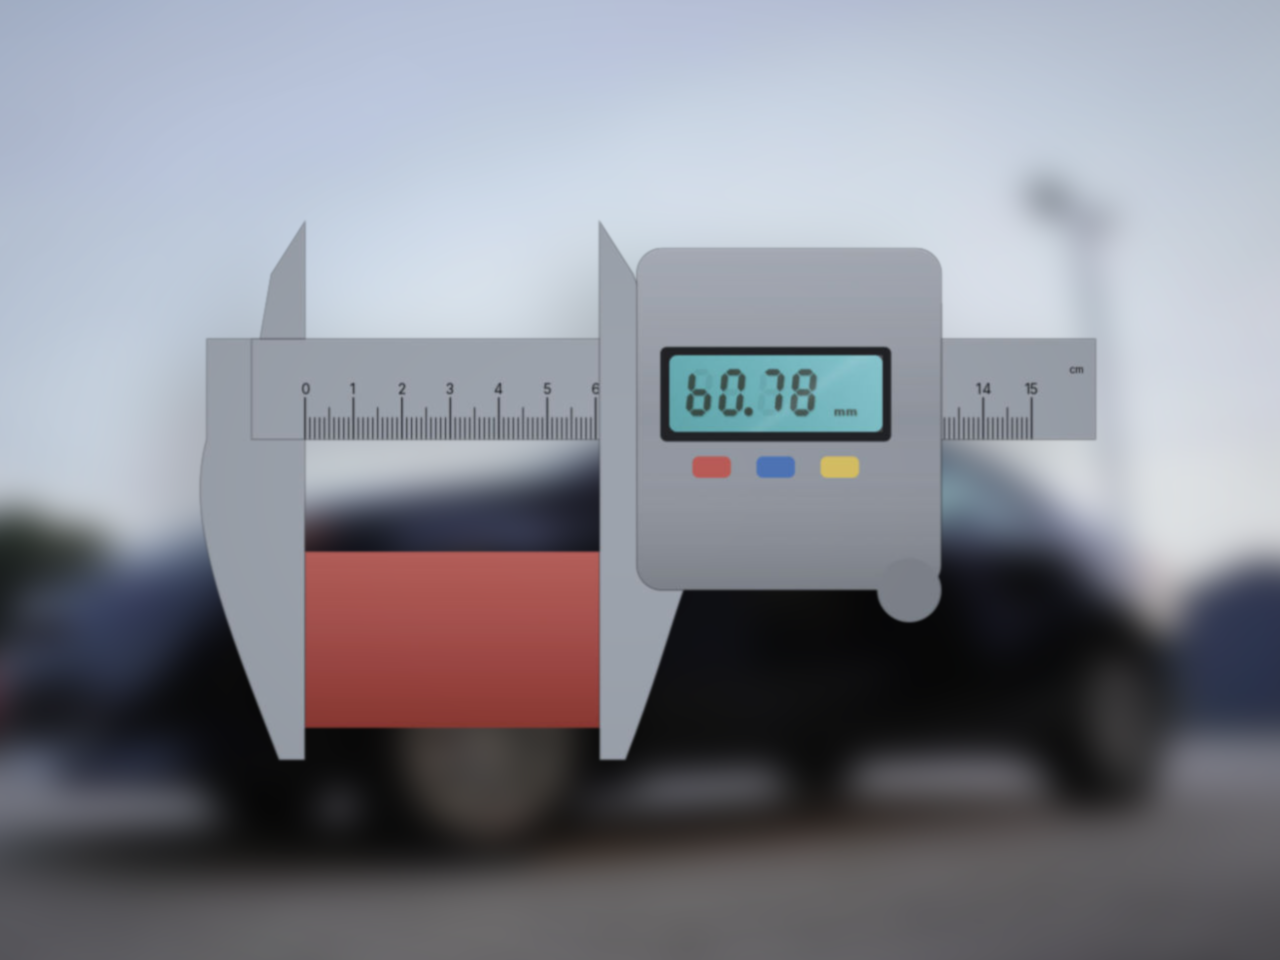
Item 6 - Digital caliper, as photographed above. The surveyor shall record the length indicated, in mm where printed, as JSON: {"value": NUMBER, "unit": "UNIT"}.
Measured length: {"value": 60.78, "unit": "mm"}
